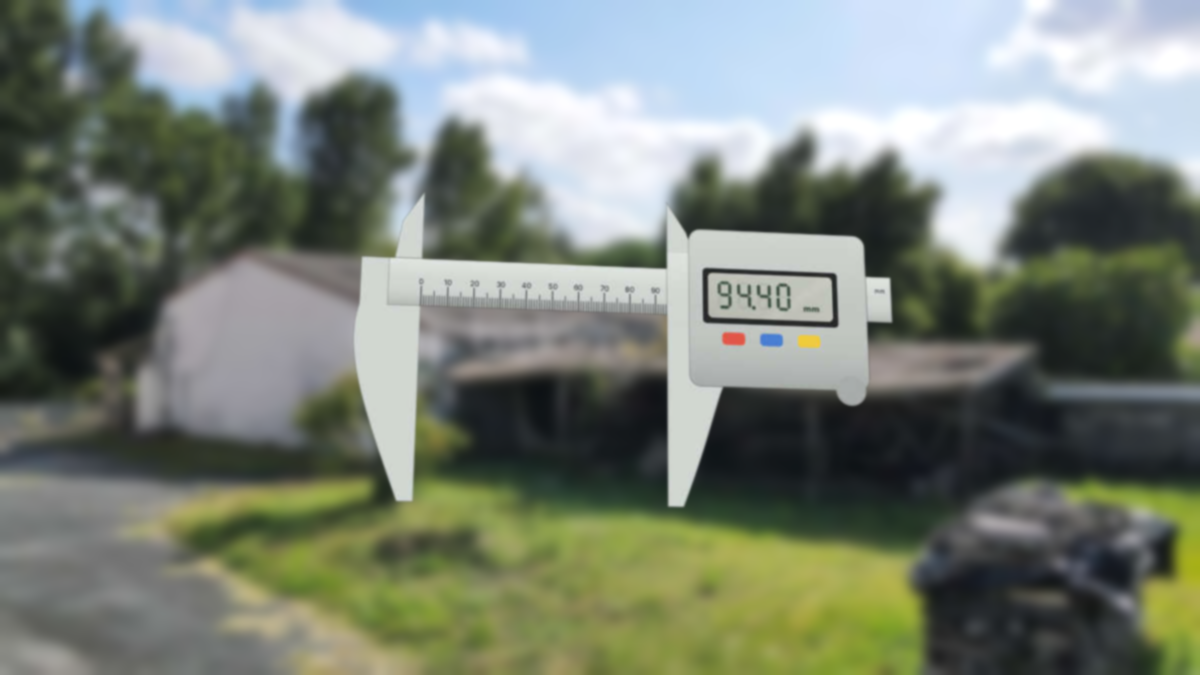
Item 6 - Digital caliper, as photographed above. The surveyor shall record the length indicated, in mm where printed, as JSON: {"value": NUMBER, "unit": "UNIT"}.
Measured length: {"value": 94.40, "unit": "mm"}
